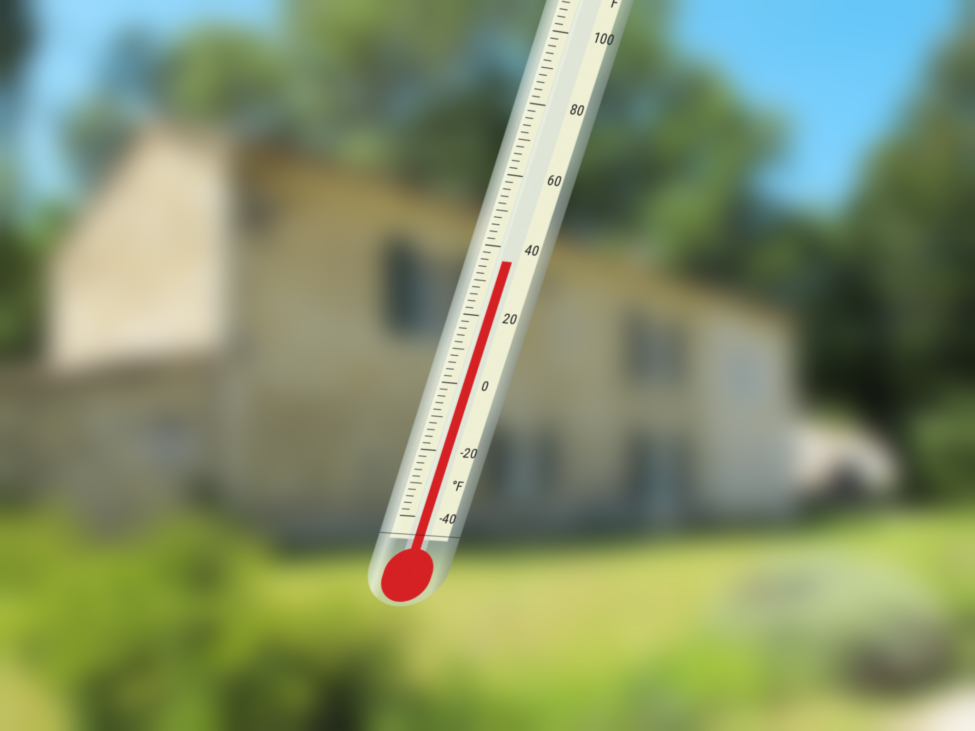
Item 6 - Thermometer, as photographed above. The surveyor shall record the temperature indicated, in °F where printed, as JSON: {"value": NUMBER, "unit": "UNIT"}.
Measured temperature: {"value": 36, "unit": "°F"}
